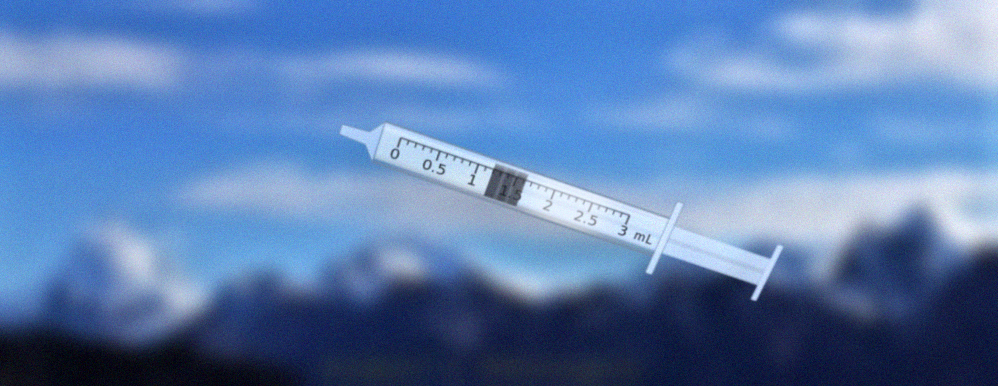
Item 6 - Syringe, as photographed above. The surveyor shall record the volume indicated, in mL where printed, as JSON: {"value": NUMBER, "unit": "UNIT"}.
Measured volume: {"value": 1.2, "unit": "mL"}
